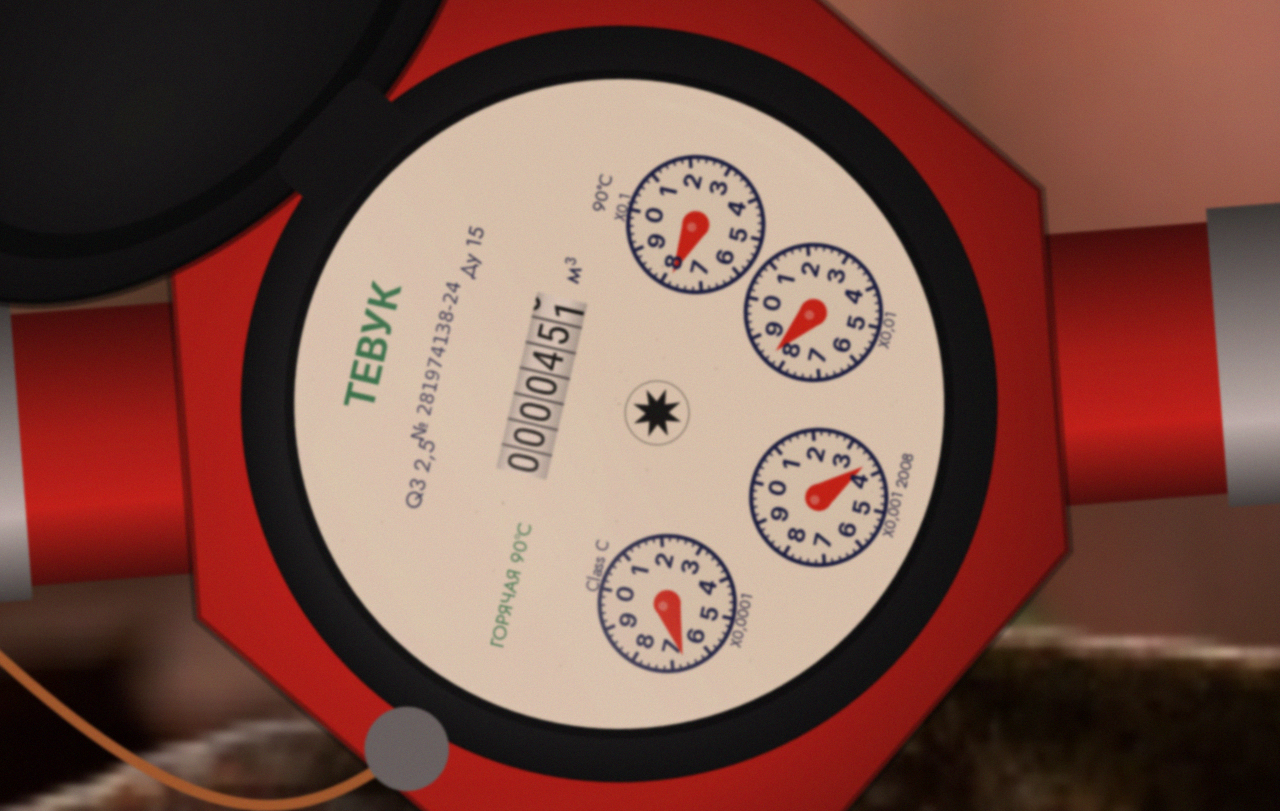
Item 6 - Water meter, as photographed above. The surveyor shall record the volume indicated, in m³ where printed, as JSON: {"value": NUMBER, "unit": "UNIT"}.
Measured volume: {"value": 450.7836, "unit": "m³"}
